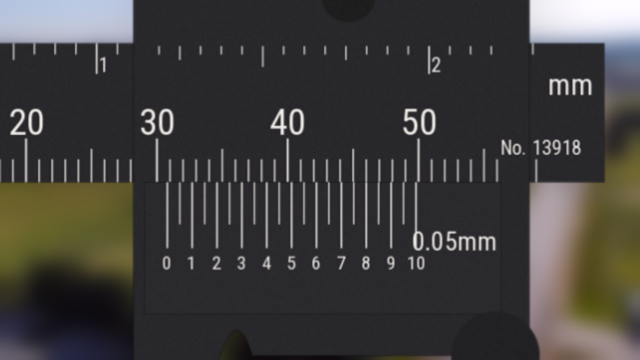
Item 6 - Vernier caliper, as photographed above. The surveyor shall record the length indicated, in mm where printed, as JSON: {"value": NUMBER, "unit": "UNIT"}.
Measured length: {"value": 30.8, "unit": "mm"}
